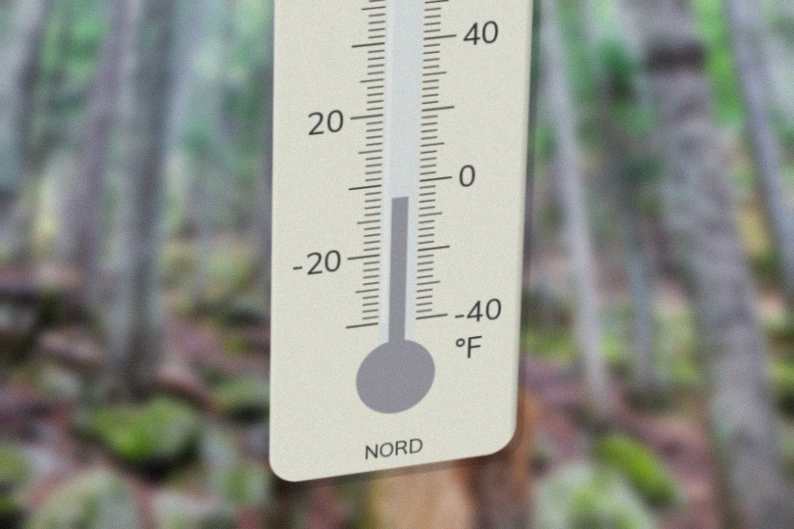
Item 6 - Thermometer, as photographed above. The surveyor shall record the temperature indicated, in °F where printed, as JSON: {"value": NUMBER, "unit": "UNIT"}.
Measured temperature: {"value": -4, "unit": "°F"}
